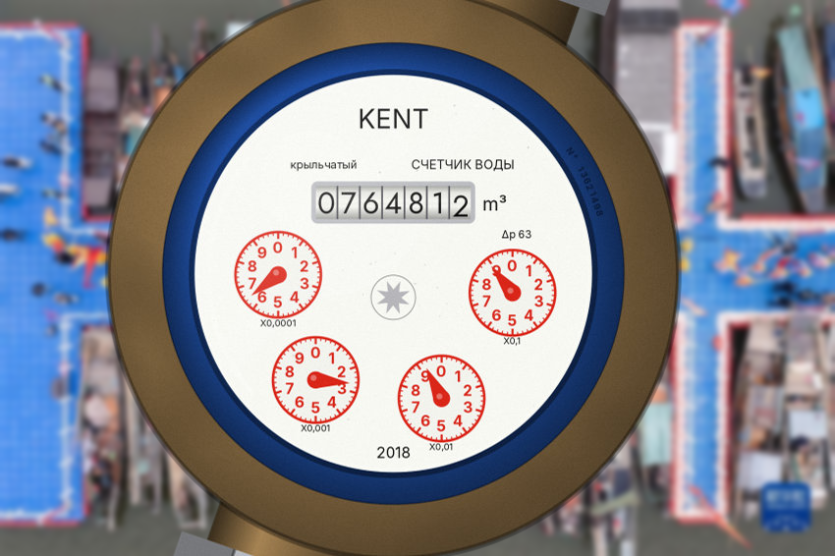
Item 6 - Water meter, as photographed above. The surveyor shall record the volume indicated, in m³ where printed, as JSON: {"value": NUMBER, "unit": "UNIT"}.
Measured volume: {"value": 764811.8926, "unit": "m³"}
